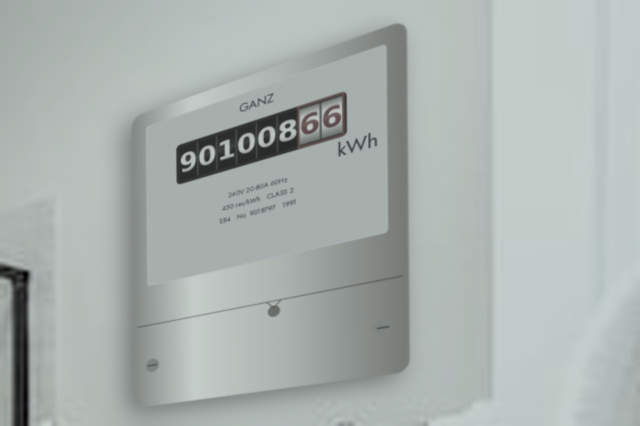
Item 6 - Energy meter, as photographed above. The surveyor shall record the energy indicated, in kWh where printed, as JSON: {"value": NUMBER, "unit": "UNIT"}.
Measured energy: {"value": 901008.66, "unit": "kWh"}
